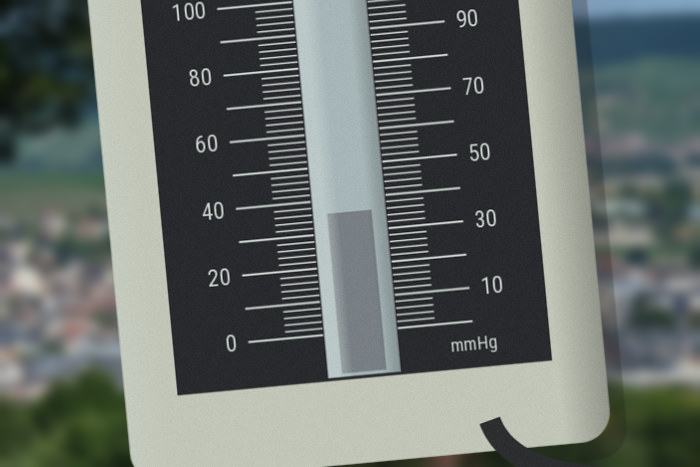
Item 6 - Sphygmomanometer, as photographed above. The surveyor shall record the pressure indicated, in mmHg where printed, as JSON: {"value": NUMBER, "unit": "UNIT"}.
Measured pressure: {"value": 36, "unit": "mmHg"}
